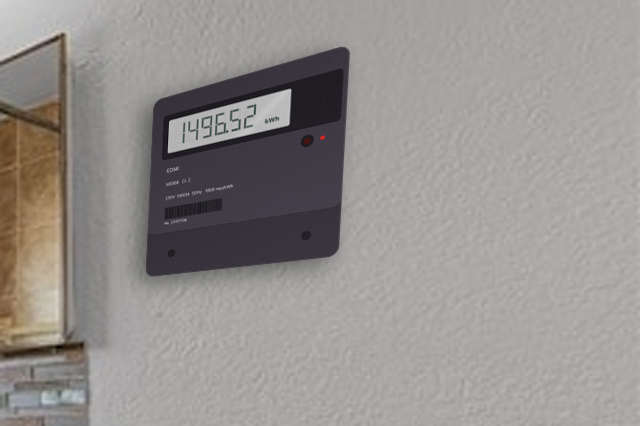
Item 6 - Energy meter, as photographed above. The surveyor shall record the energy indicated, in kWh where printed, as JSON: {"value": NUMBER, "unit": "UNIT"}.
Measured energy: {"value": 1496.52, "unit": "kWh"}
